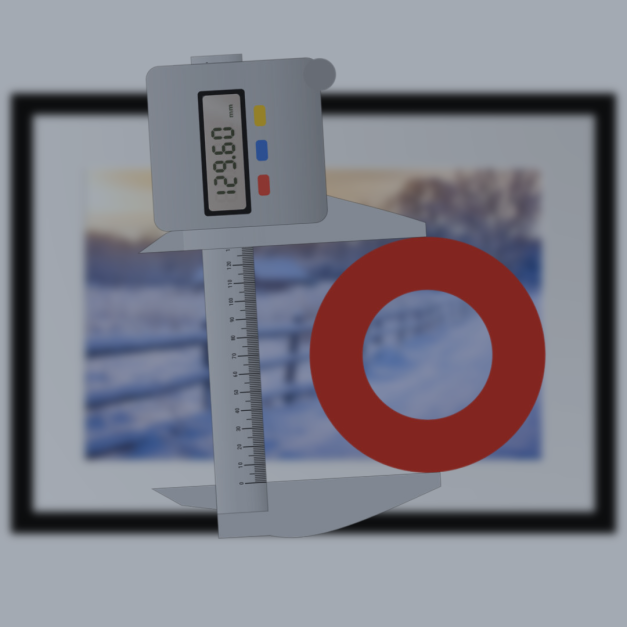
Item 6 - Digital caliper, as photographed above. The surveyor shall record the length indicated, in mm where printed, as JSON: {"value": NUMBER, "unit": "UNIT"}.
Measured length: {"value": 129.60, "unit": "mm"}
